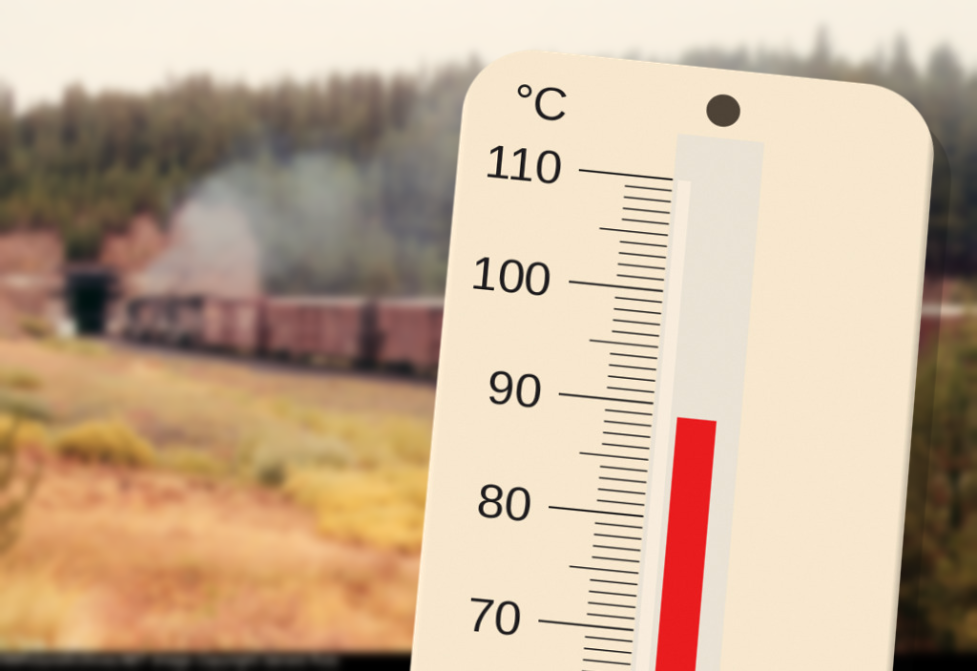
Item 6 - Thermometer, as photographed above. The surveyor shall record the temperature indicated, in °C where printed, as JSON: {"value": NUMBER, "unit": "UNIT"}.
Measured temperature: {"value": 89, "unit": "°C"}
